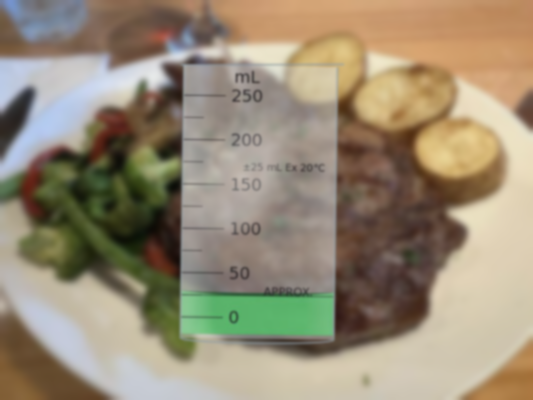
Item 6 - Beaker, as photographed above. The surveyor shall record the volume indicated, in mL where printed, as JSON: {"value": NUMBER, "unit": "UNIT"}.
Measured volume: {"value": 25, "unit": "mL"}
